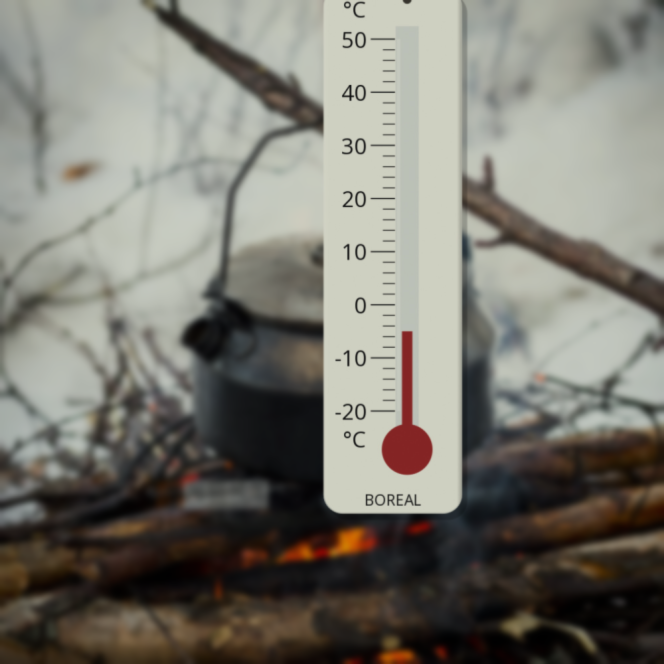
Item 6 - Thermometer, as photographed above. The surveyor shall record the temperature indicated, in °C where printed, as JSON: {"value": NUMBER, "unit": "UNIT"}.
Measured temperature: {"value": -5, "unit": "°C"}
